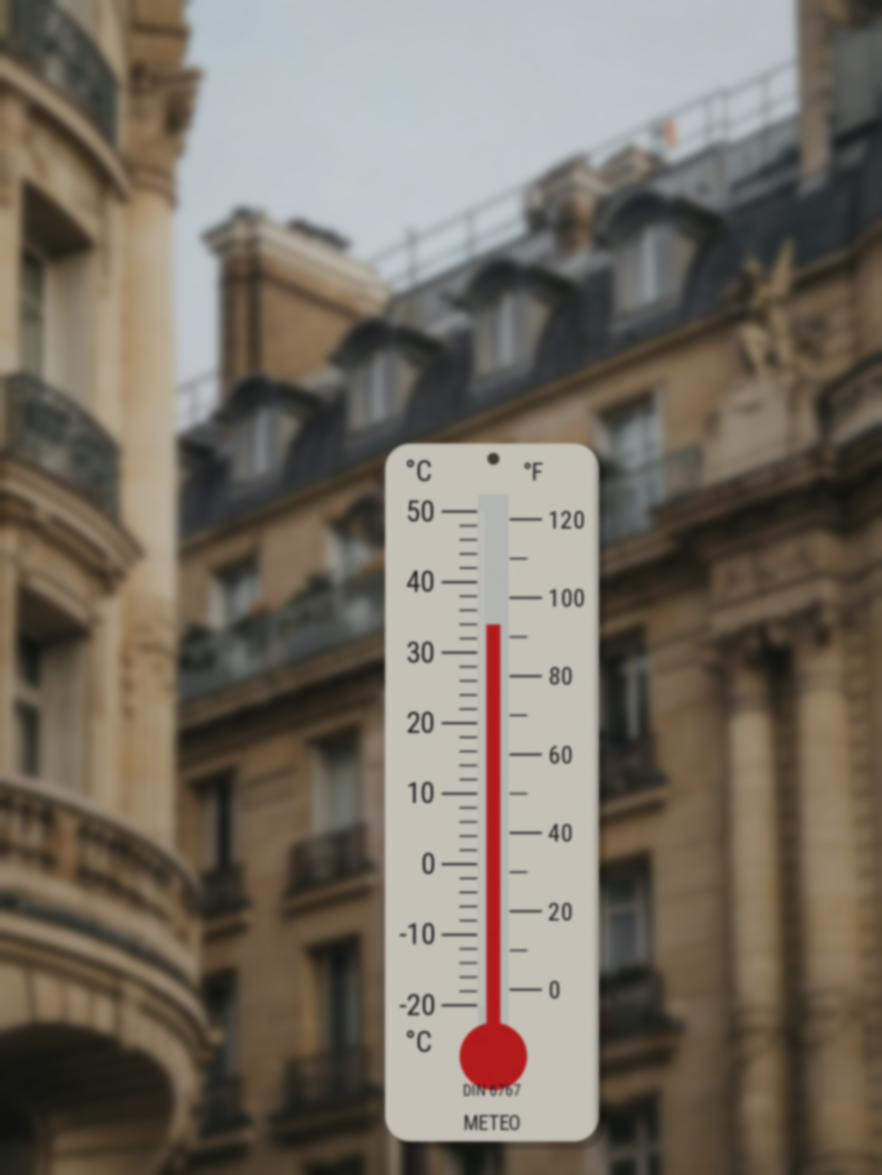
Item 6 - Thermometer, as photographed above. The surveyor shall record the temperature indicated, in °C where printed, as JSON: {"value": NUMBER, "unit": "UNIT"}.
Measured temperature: {"value": 34, "unit": "°C"}
